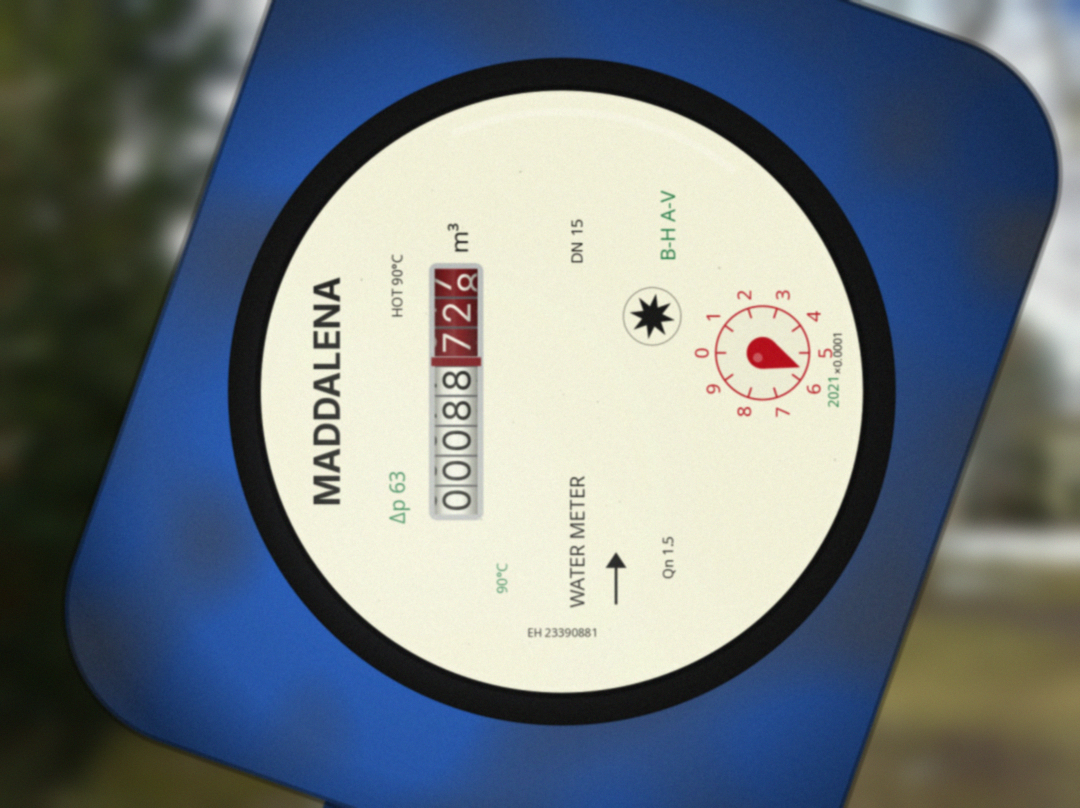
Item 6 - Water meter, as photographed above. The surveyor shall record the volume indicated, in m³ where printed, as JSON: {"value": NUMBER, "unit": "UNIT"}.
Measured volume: {"value": 88.7275, "unit": "m³"}
